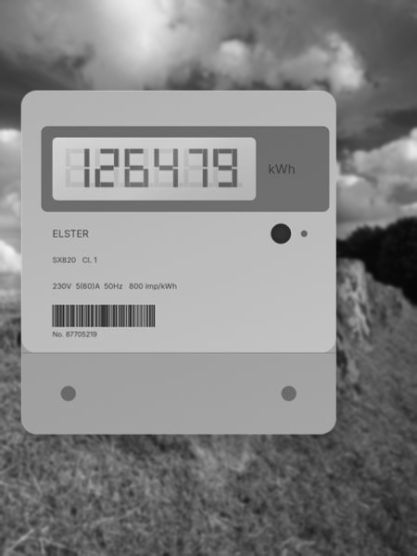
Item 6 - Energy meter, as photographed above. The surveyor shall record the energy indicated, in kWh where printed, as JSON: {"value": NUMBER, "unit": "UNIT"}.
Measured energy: {"value": 126479, "unit": "kWh"}
